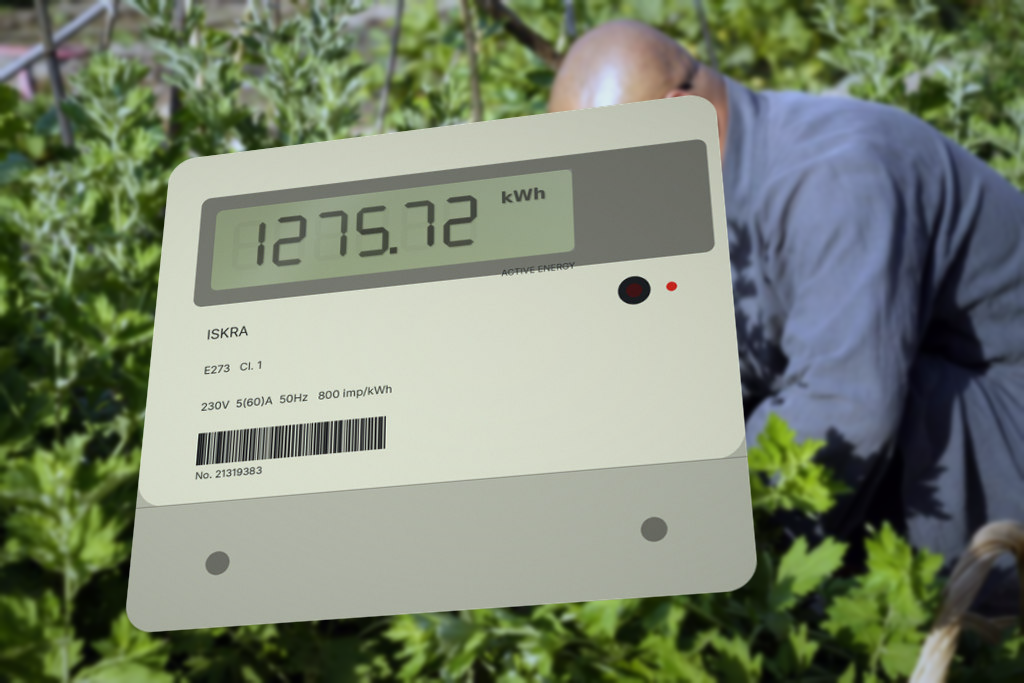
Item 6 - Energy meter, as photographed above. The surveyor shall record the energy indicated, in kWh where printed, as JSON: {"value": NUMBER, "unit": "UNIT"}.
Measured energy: {"value": 1275.72, "unit": "kWh"}
